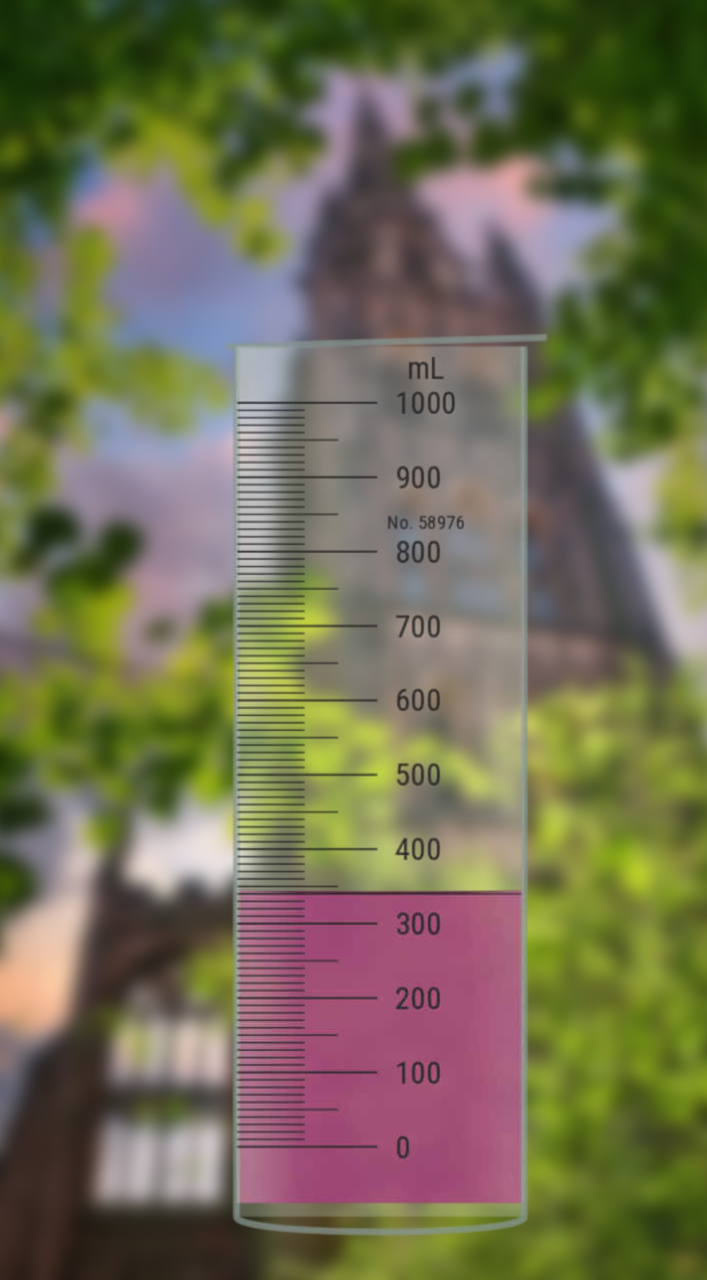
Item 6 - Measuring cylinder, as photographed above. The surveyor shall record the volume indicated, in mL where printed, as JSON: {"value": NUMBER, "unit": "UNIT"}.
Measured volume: {"value": 340, "unit": "mL"}
